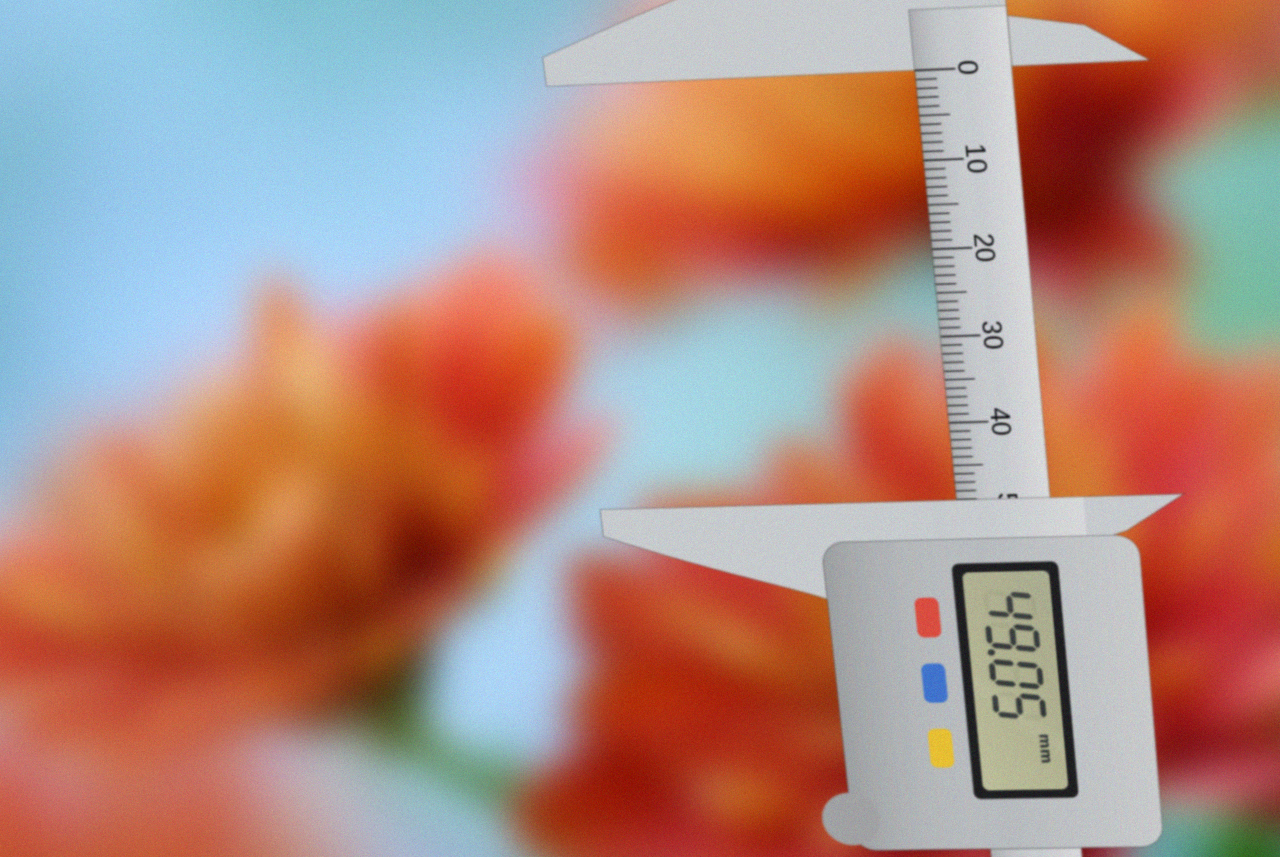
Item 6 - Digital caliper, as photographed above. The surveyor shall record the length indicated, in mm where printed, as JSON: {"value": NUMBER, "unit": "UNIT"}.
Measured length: {"value": 49.05, "unit": "mm"}
